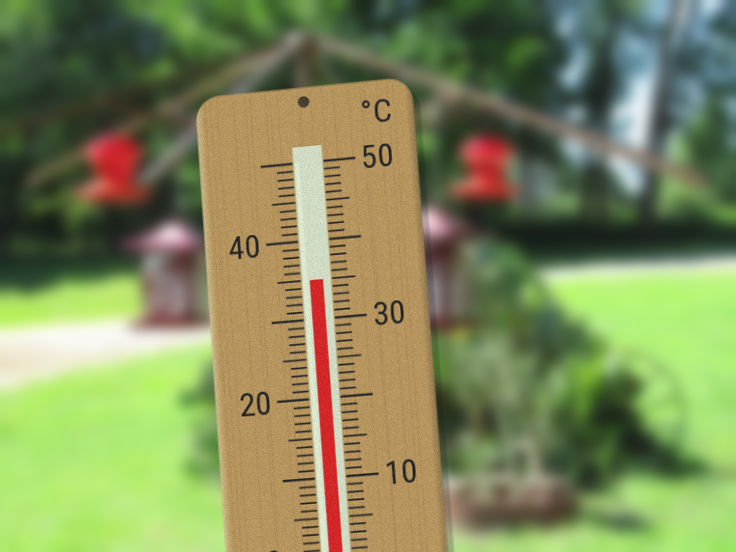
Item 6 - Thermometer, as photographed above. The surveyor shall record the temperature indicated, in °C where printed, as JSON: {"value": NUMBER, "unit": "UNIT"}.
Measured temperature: {"value": 35, "unit": "°C"}
